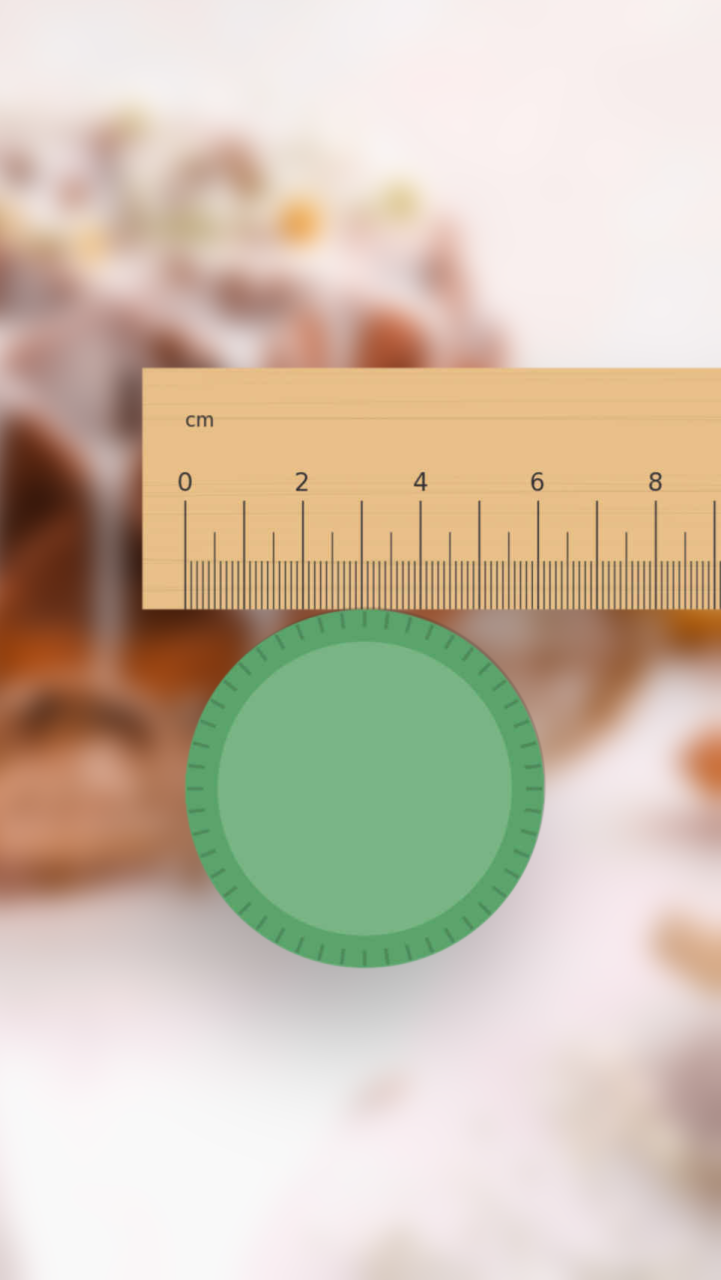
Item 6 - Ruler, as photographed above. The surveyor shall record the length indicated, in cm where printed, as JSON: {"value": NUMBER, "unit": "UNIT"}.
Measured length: {"value": 6.1, "unit": "cm"}
